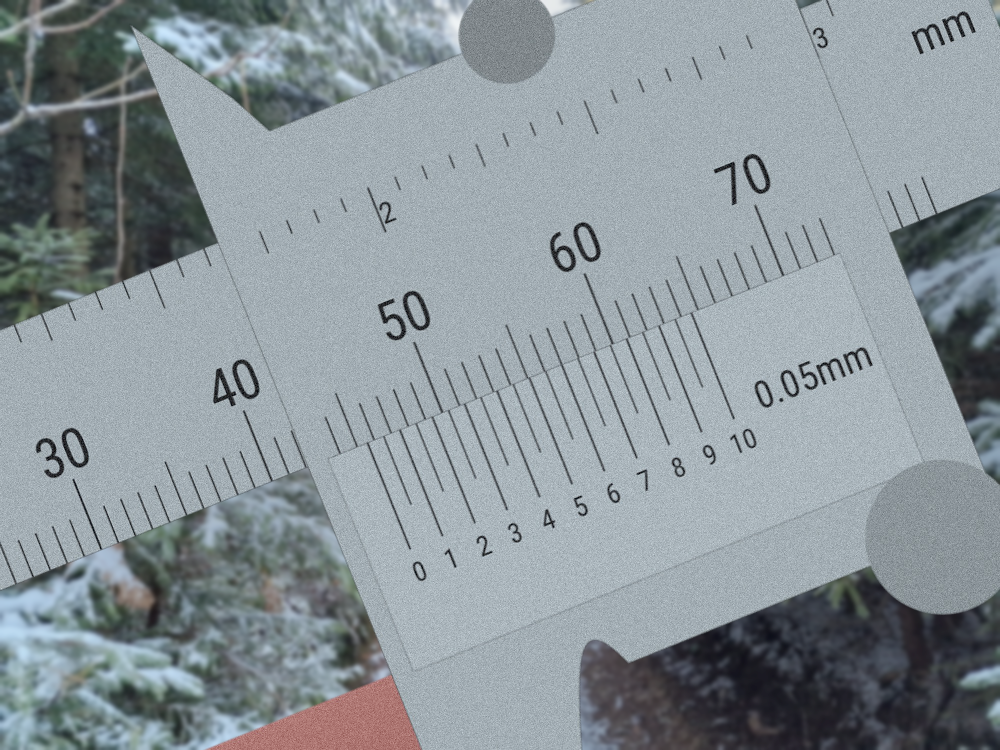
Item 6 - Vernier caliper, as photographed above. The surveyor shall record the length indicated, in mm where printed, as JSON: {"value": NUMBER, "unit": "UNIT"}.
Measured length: {"value": 45.6, "unit": "mm"}
